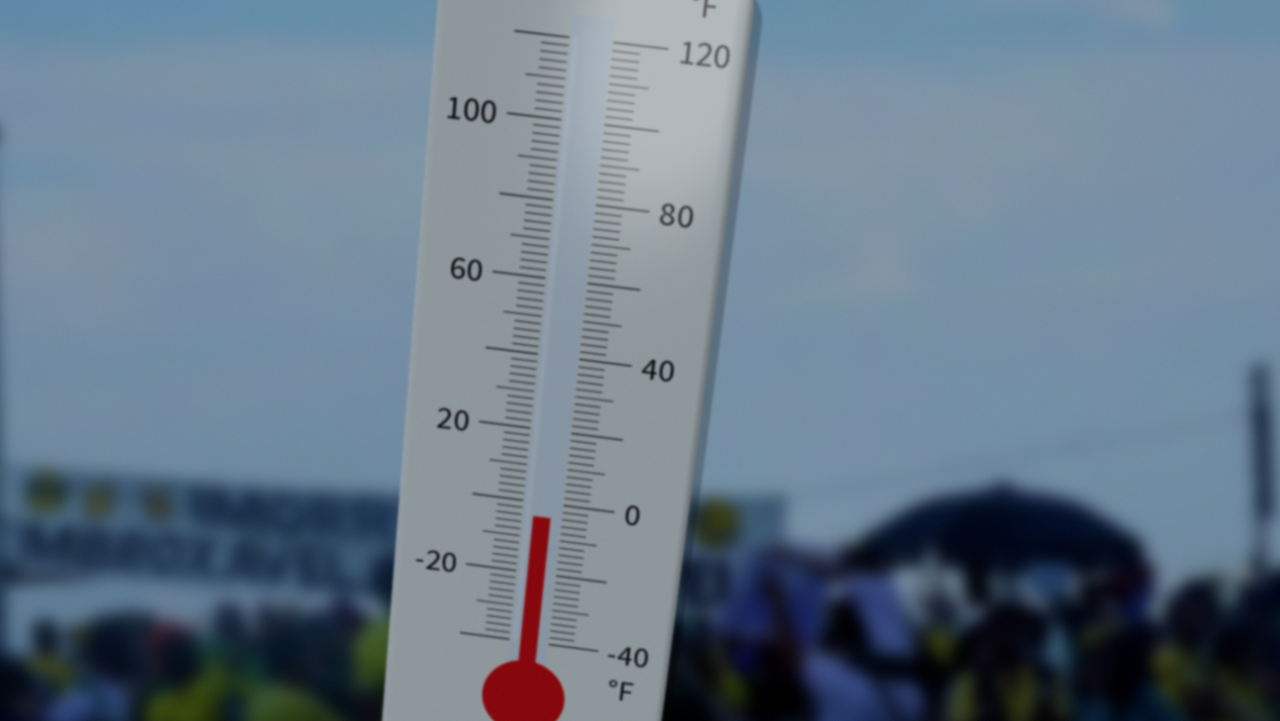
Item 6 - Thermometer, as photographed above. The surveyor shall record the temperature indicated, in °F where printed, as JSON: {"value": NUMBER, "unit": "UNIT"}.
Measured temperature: {"value": -4, "unit": "°F"}
